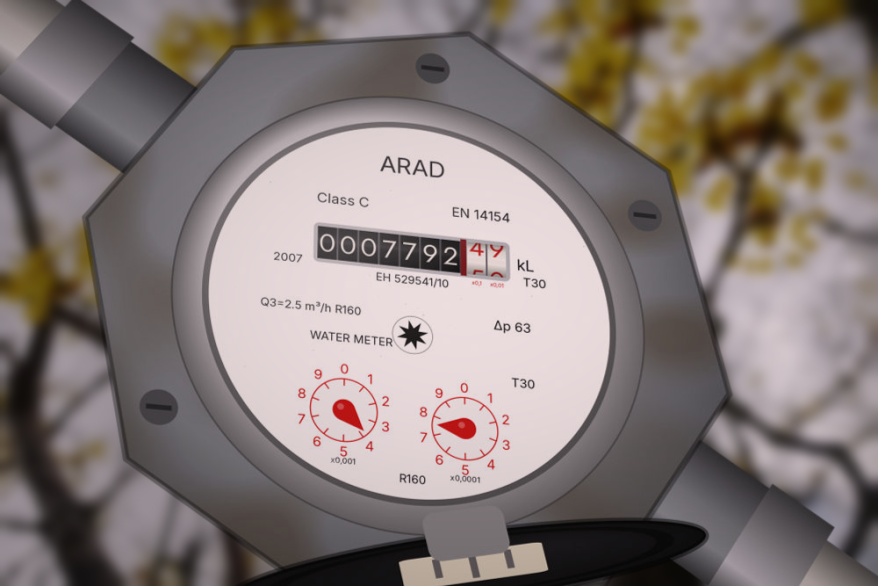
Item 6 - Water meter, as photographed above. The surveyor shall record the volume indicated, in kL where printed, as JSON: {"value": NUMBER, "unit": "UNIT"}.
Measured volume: {"value": 7792.4937, "unit": "kL"}
